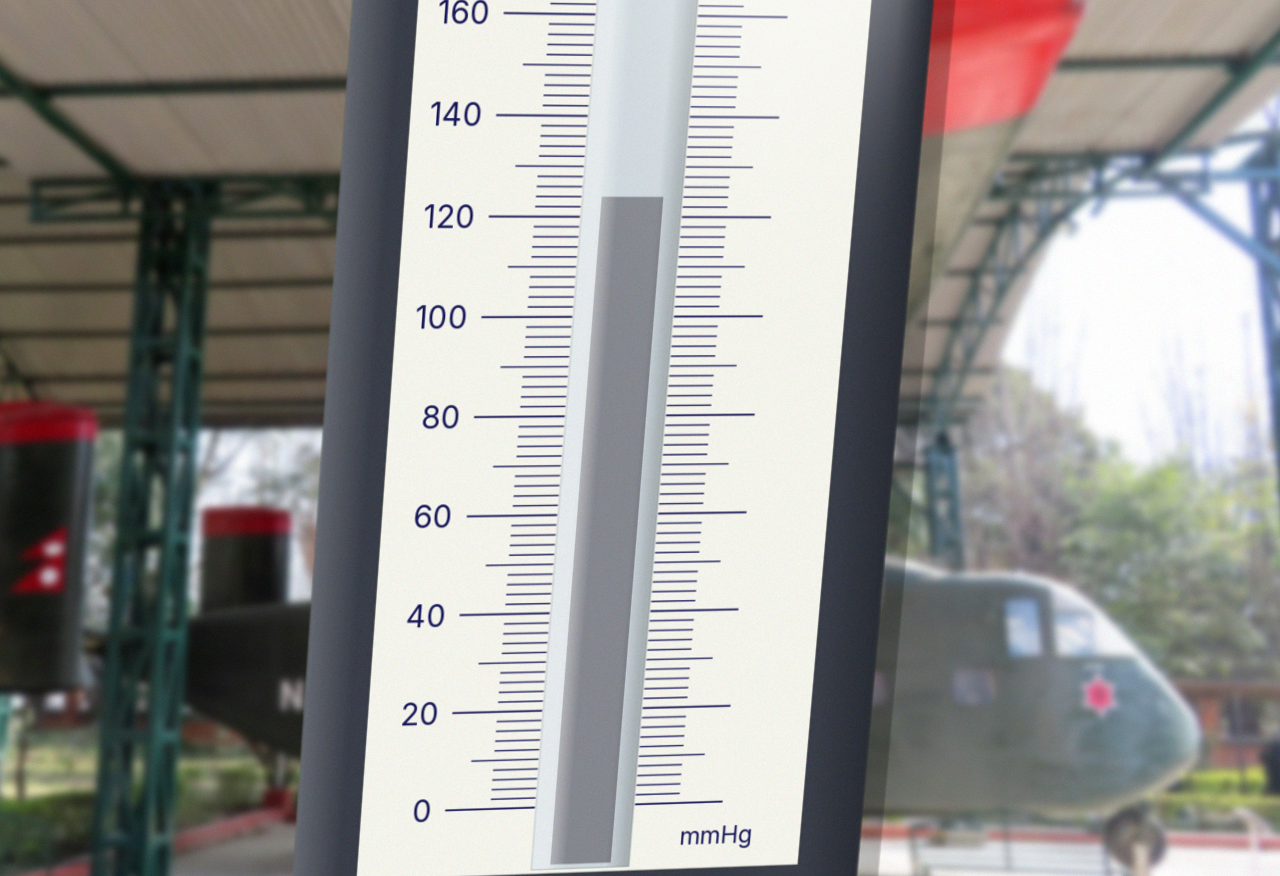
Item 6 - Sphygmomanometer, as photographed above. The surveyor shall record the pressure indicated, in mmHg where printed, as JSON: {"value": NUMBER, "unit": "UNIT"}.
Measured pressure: {"value": 124, "unit": "mmHg"}
